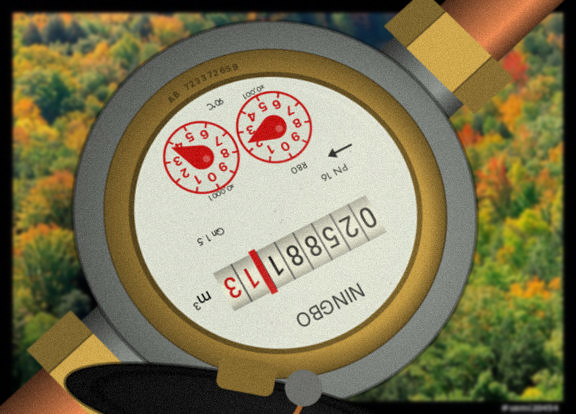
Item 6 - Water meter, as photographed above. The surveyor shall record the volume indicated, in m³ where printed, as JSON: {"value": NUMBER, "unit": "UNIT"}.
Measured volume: {"value": 25881.1323, "unit": "m³"}
